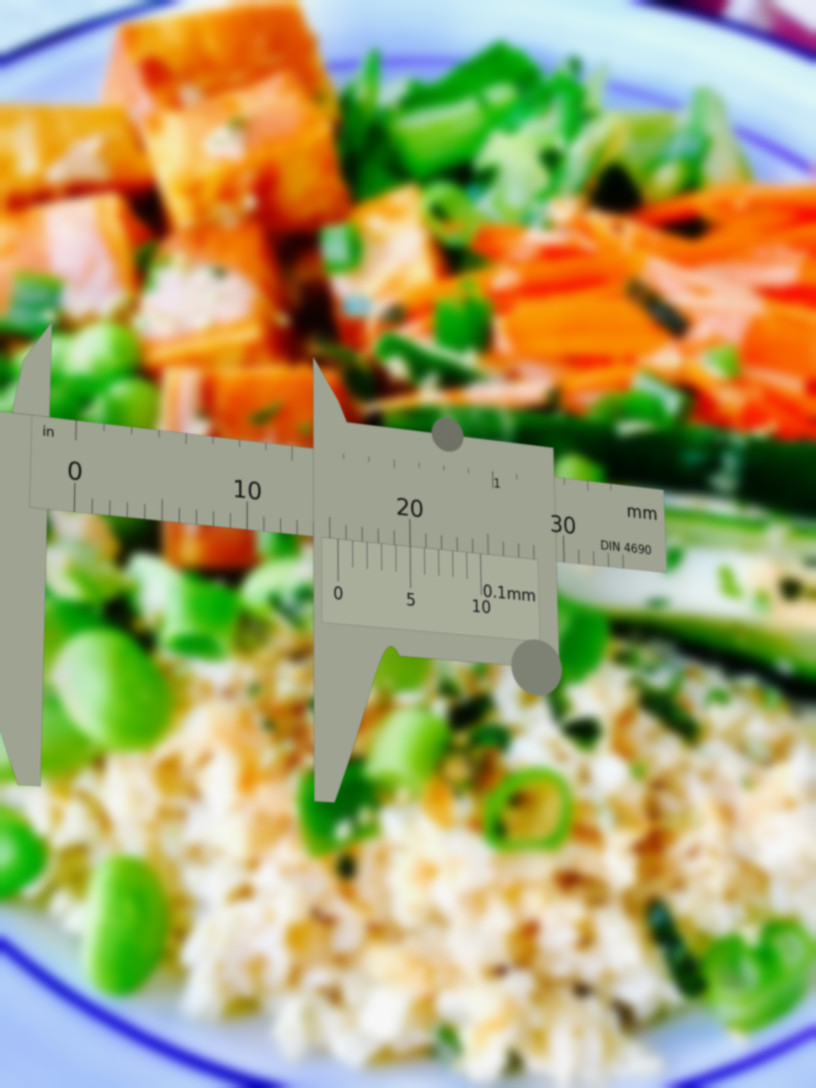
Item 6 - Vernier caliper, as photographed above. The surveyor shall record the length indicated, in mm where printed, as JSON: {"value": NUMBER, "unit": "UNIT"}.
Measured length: {"value": 15.5, "unit": "mm"}
